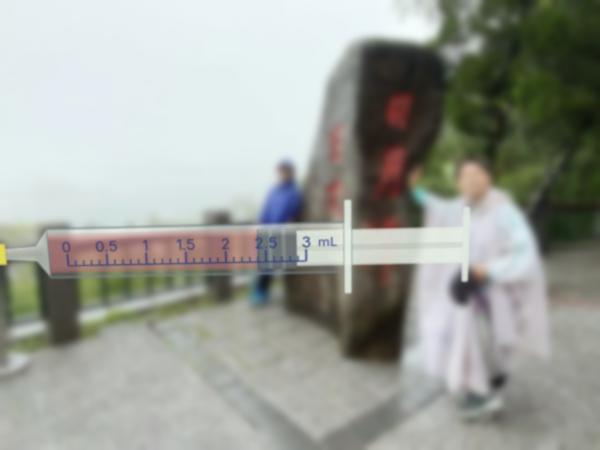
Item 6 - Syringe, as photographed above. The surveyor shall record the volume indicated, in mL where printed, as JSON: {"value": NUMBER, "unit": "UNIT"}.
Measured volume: {"value": 2.4, "unit": "mL"}
